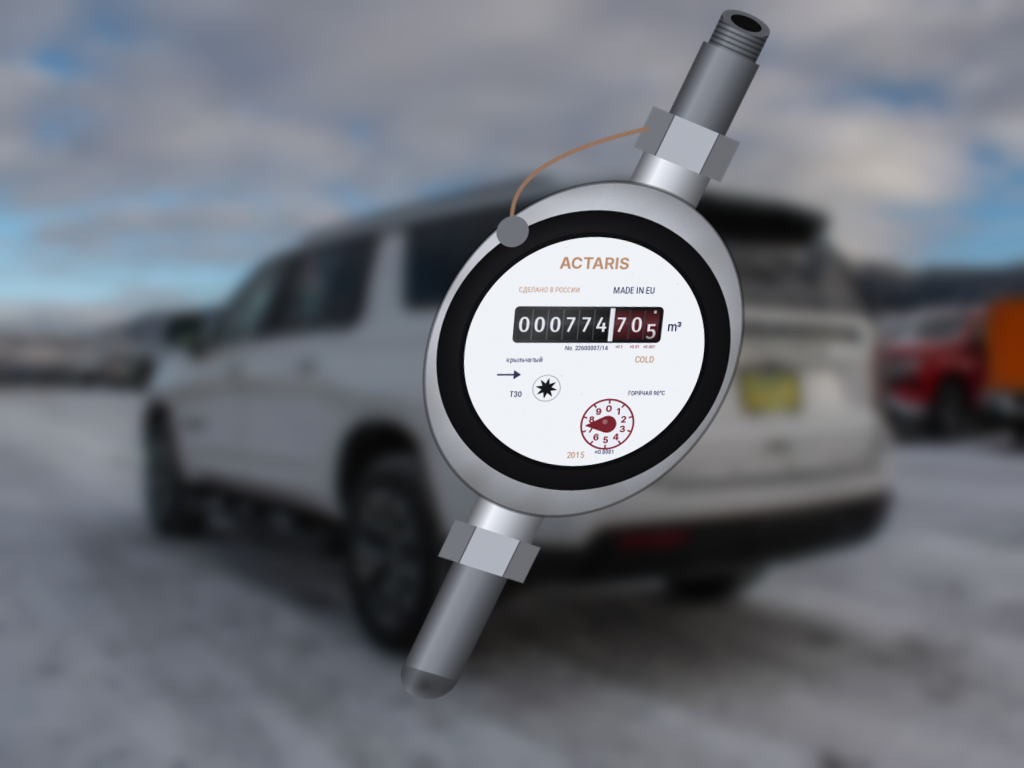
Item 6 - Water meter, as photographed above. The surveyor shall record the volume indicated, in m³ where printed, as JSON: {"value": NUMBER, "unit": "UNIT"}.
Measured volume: {"value": 774.7047, "unit": "m³"}
